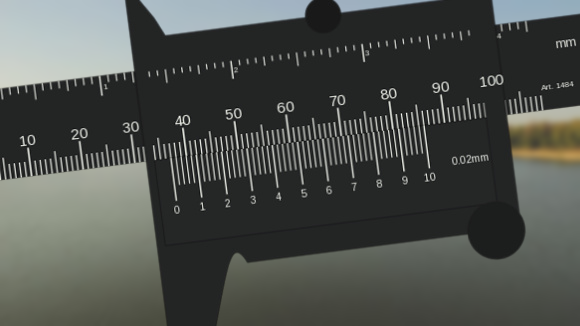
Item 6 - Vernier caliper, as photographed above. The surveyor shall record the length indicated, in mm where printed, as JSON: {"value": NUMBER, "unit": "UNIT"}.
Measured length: {"value": 37.0, "unit": "mm"}
